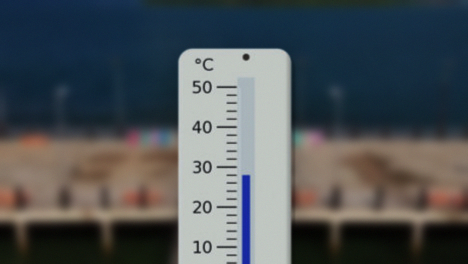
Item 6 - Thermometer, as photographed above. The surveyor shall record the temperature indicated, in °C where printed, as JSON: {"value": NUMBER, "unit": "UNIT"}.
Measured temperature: {"value": 28, "unit": "°C"}
